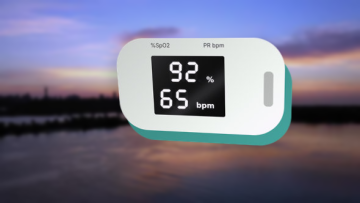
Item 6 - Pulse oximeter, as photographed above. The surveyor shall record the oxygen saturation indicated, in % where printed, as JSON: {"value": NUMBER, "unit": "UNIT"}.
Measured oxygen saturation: {"value": 92, "unit": "%"}
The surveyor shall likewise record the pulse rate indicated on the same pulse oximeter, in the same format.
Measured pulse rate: {"value": 65, "unit": "bpm"}
